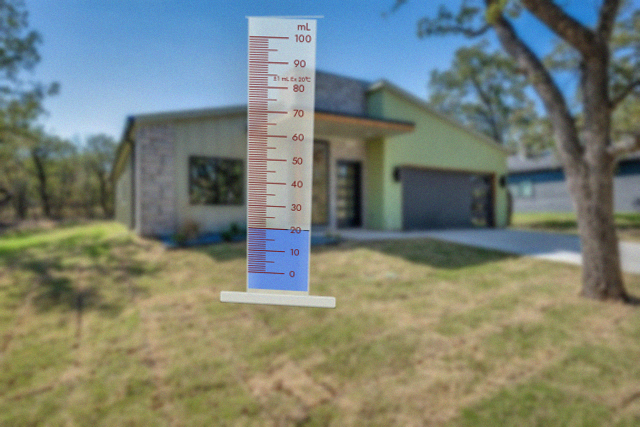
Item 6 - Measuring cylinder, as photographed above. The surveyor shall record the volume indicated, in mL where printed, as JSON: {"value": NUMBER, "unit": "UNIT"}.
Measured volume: {"value": 20, "unit": "mL"}
